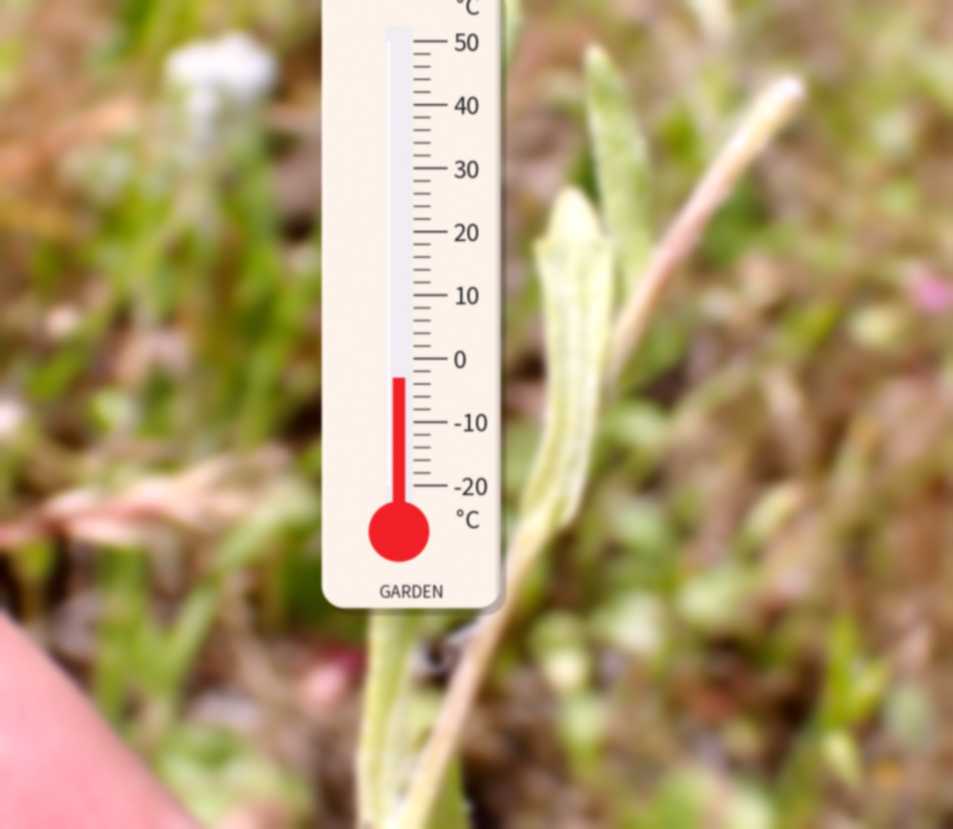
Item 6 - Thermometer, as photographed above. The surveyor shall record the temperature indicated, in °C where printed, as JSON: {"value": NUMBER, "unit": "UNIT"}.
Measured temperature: {"value": -3, "unit": "°C"}
